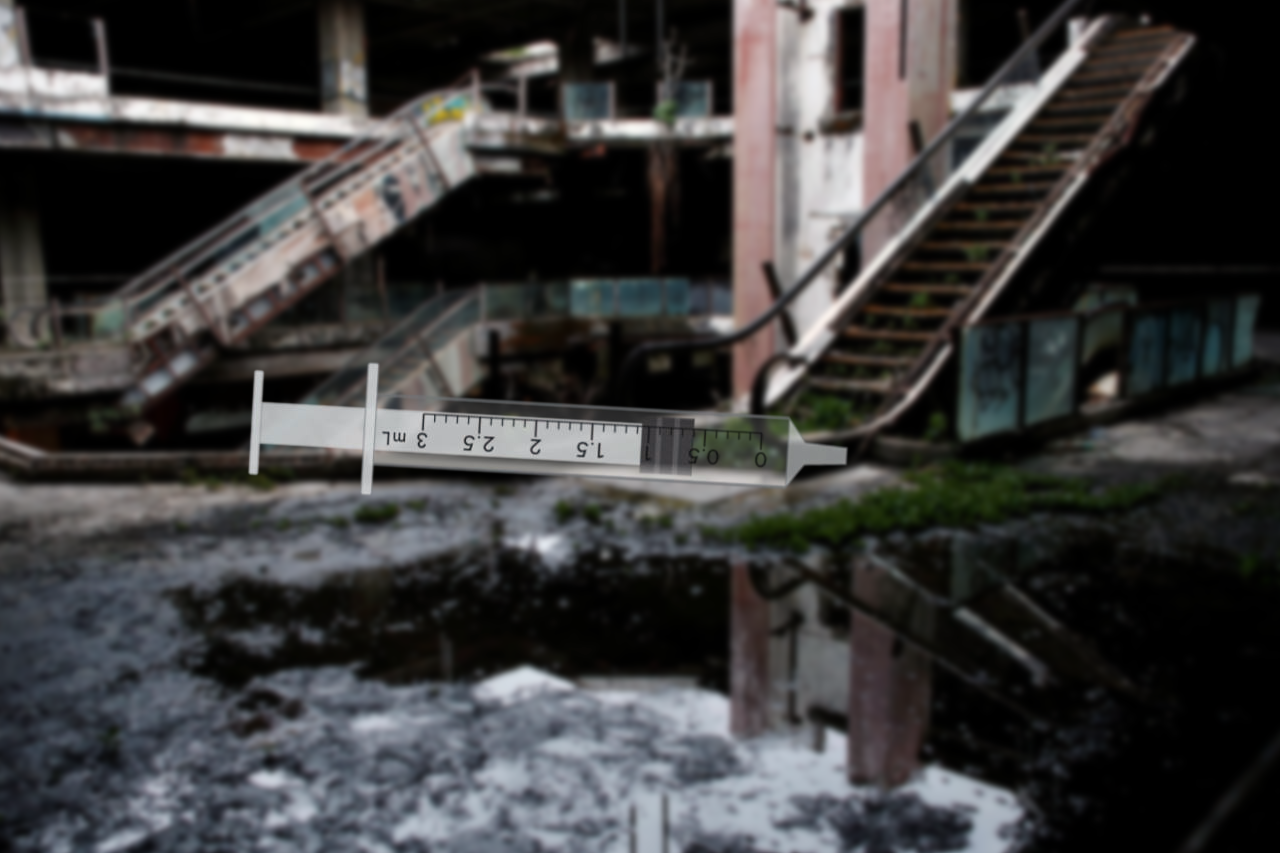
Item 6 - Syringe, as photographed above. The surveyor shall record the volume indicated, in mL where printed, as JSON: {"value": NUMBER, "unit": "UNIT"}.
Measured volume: {"value": 0.6, "unit": "mL"}
